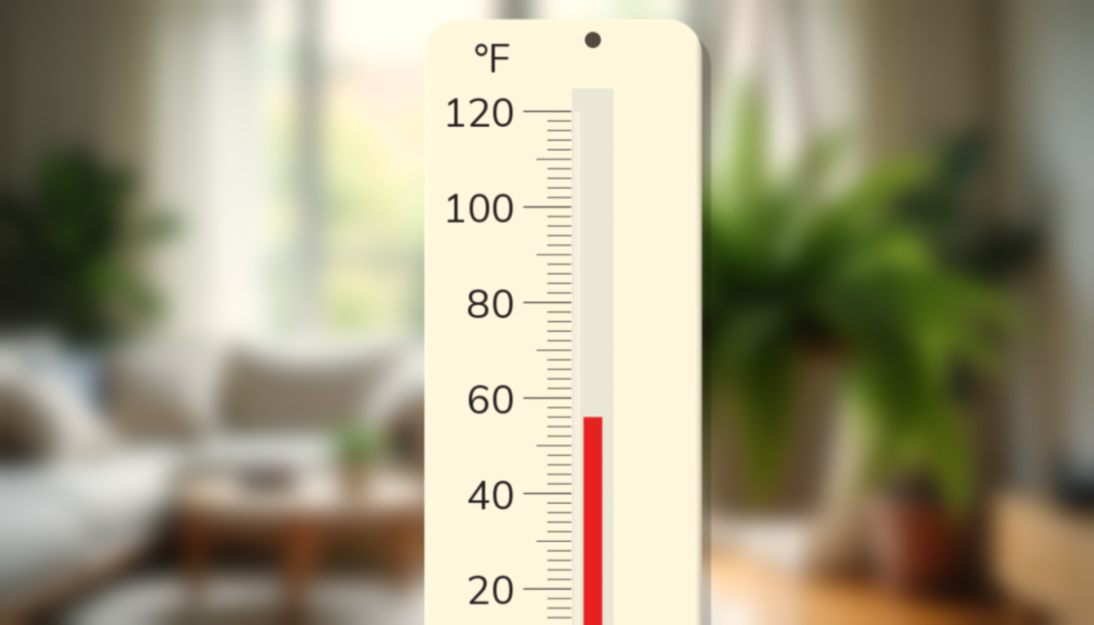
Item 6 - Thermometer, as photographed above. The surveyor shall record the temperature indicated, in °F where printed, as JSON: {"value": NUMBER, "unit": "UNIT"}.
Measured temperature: {"value": 56, "unit": "°F"}
